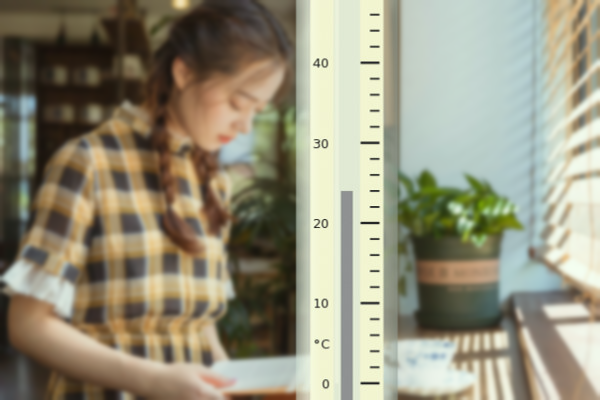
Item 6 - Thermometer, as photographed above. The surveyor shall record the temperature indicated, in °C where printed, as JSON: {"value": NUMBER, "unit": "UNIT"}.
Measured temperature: {"value": 24, "unit": "°C"}
